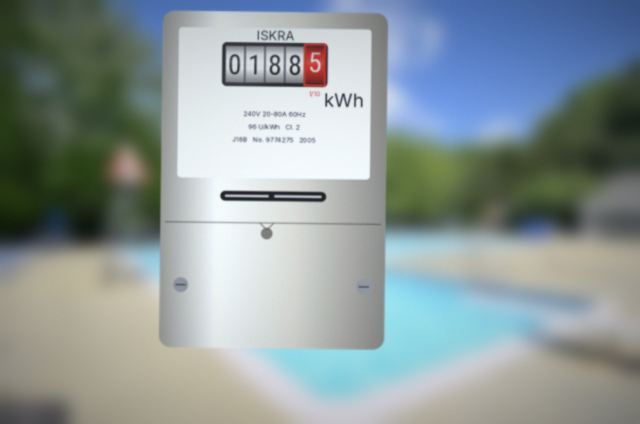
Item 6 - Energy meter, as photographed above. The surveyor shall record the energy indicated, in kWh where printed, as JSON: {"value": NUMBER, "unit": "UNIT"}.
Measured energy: {"value": 188.5, "unit": "kWh"}
